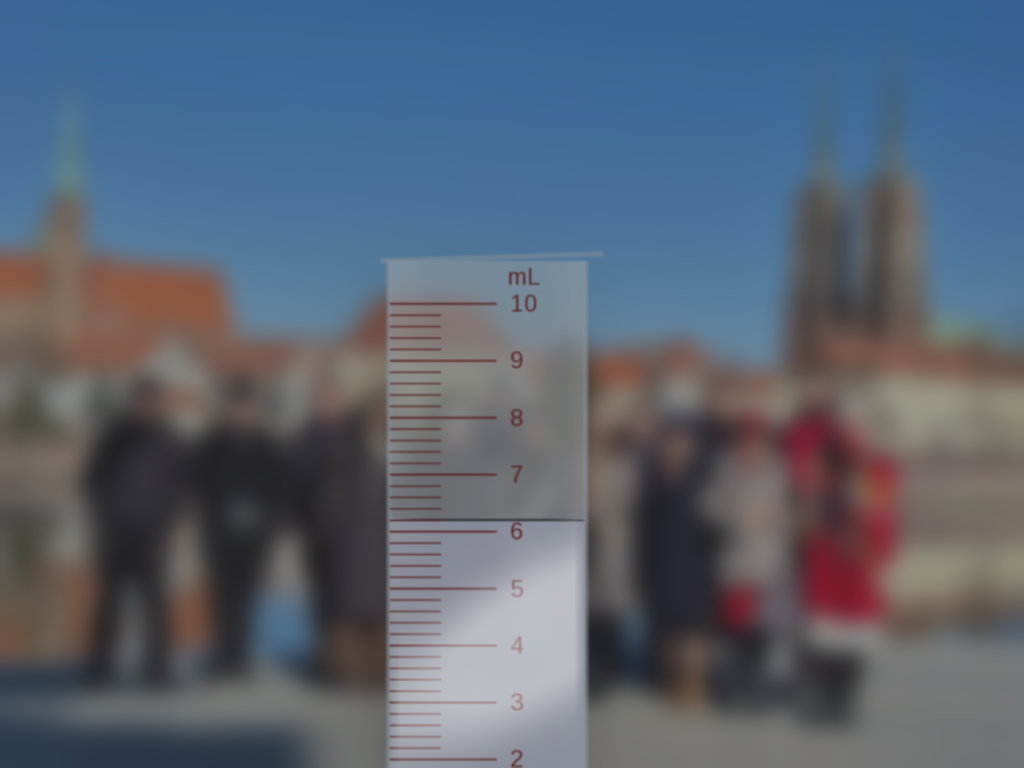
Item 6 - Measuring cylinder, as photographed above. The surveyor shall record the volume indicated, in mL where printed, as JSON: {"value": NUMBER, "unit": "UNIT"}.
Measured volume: {"value": 6.2, "unit": "mL"}
